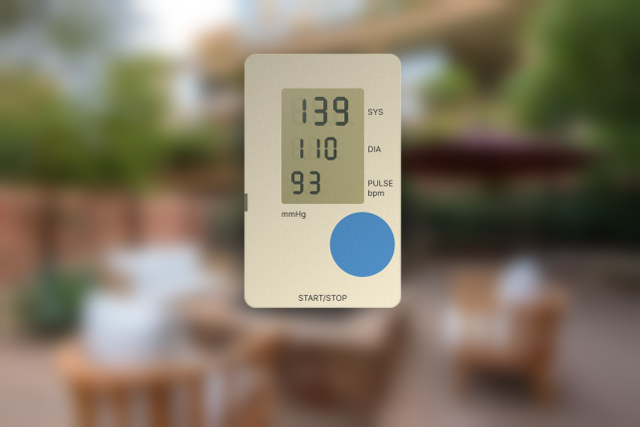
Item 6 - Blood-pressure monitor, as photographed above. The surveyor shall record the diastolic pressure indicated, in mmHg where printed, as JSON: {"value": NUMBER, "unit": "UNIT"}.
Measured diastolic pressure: {"value": 110, "unit": "mmHg"}
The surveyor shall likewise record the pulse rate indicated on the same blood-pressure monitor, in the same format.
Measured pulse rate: {"value": 93, "unit": "bpm"}
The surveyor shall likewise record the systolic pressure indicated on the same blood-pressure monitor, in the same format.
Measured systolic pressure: {"value": 139, "unit": "mmHg"}
